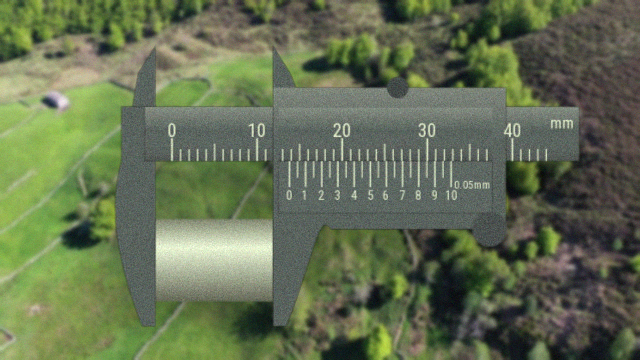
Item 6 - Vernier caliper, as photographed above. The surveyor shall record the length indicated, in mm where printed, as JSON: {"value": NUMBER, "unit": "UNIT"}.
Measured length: {"value": 13.8, "unit": "mm"}
